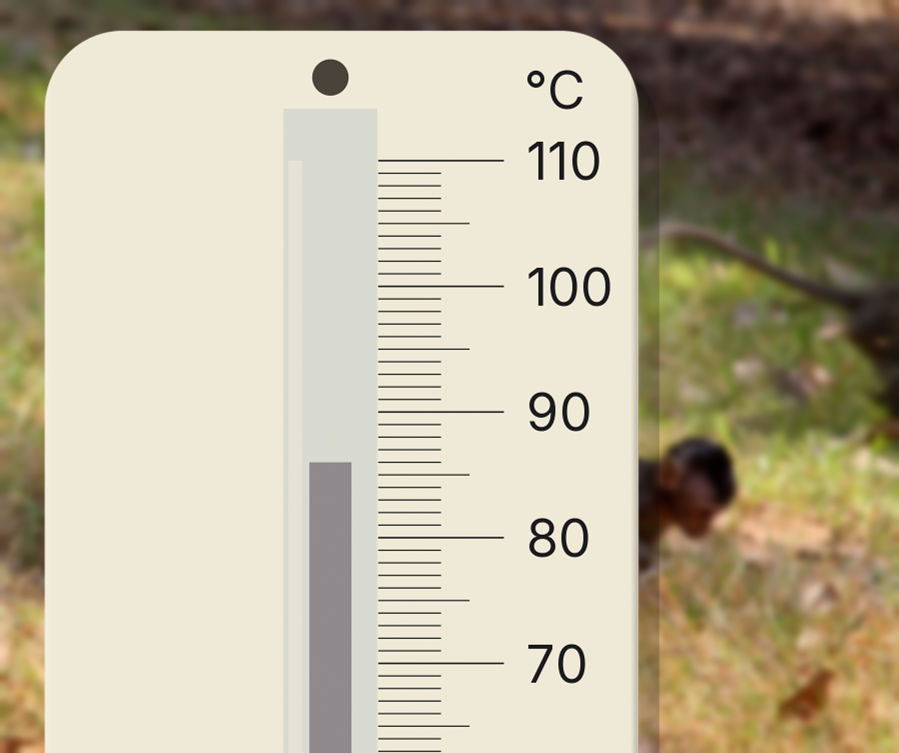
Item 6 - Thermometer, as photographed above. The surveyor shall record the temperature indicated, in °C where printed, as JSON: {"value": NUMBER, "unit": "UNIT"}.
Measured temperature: {"value": 86, "unit": "°C"}
